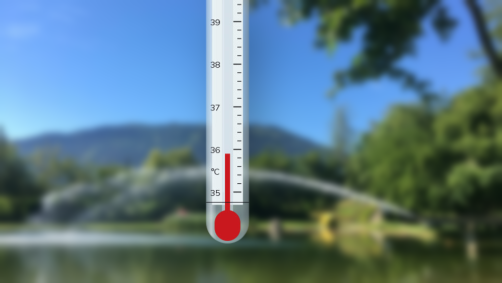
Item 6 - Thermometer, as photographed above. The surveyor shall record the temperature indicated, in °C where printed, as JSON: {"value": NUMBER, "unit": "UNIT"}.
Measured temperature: {"value": 35.9, "unit": "°C"}
